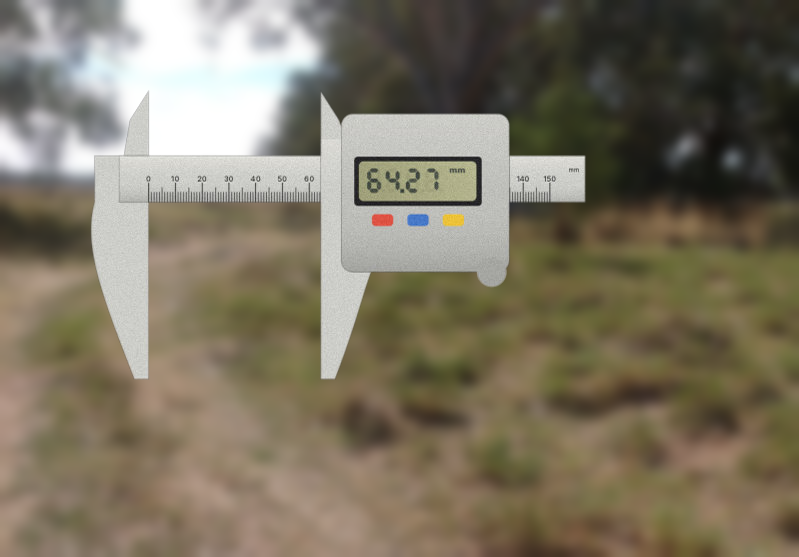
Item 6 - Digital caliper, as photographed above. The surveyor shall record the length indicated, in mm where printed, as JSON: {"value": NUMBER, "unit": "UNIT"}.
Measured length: {"value": 64.27, "unit": "mm"}
